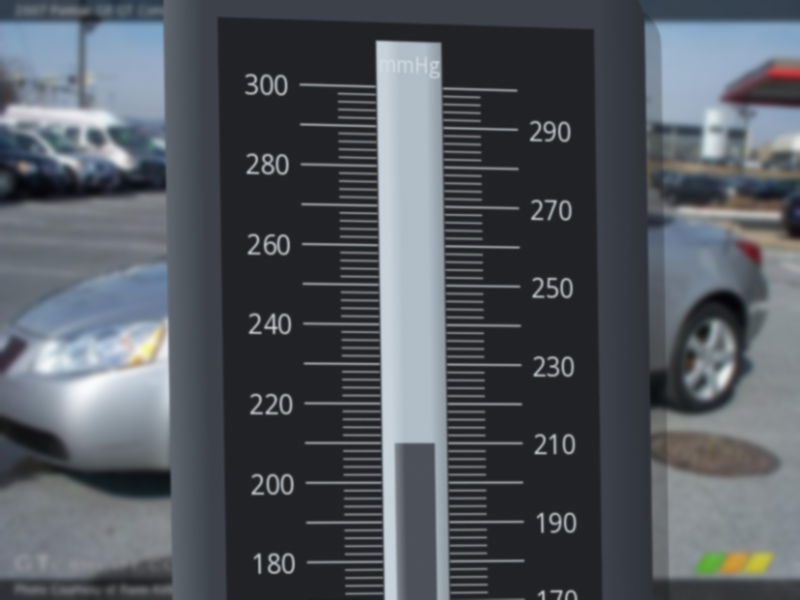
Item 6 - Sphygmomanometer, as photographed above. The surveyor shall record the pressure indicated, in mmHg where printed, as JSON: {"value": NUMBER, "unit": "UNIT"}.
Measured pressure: {"value": 210, "unit": "mmHg"}
